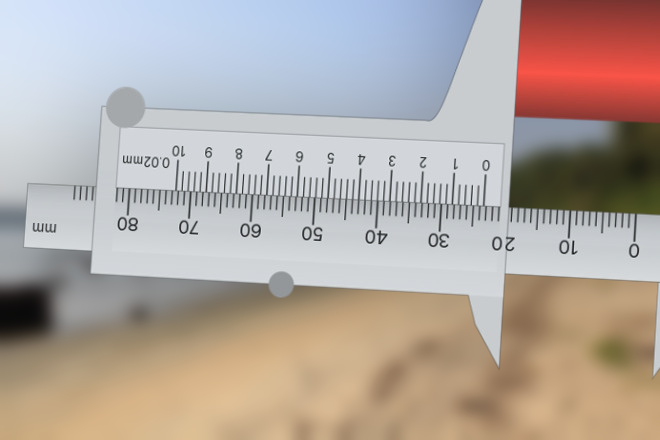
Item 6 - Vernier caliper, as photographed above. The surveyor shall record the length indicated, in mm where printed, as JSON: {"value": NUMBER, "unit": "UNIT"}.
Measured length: {"value": 23.4, "unit": "mm"}
